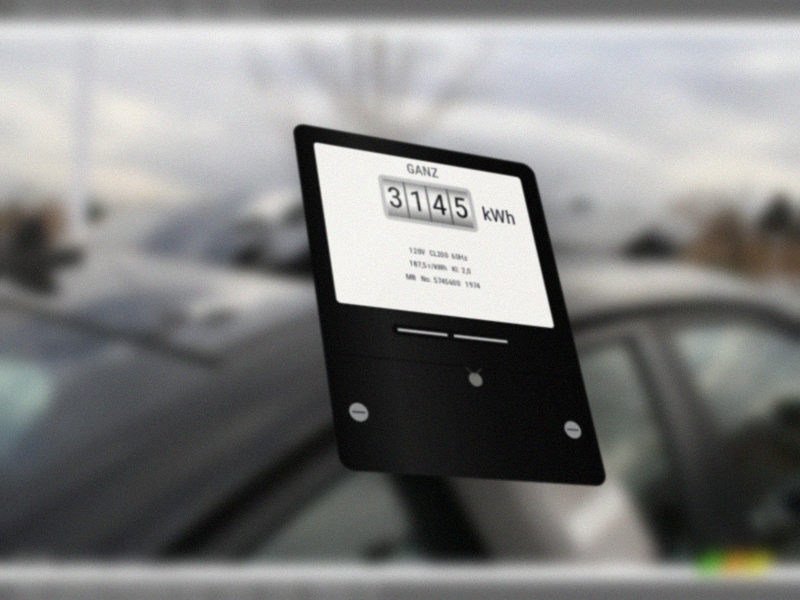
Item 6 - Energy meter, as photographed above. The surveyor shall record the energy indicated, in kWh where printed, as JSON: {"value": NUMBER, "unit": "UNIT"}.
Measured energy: {"value": 3145, "unit": "kWh"}
